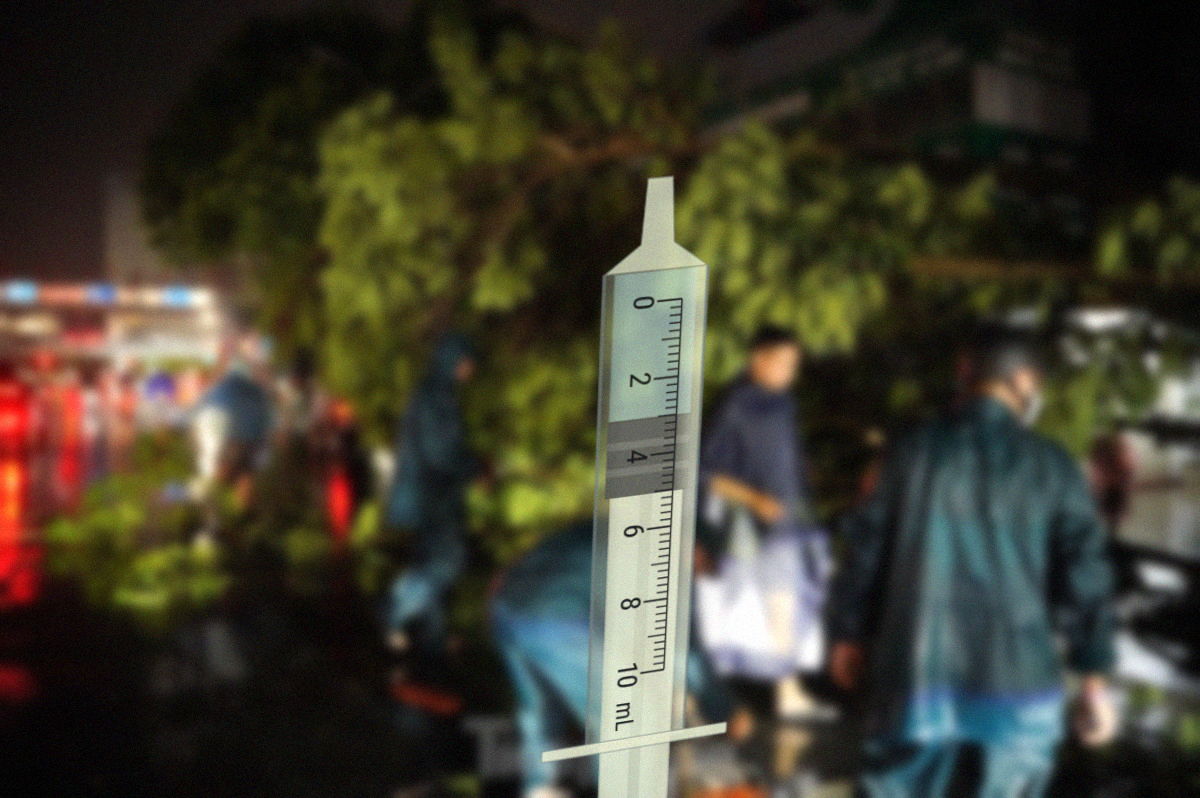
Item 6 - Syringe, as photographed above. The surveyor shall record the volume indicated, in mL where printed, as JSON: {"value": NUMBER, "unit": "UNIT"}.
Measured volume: {"value": 3, "unit": "mL"}
